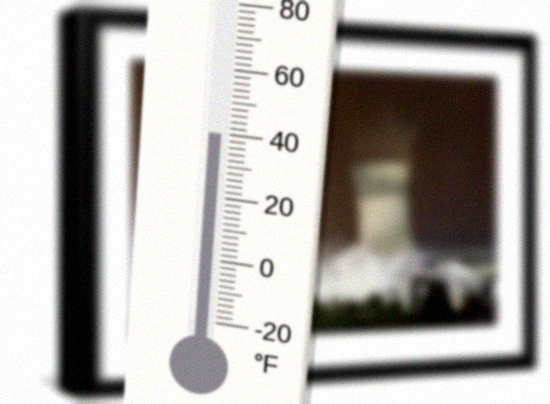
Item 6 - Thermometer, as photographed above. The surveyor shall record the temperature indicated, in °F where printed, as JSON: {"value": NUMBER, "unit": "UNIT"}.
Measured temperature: {"value": 40, "unit": "°F"}
